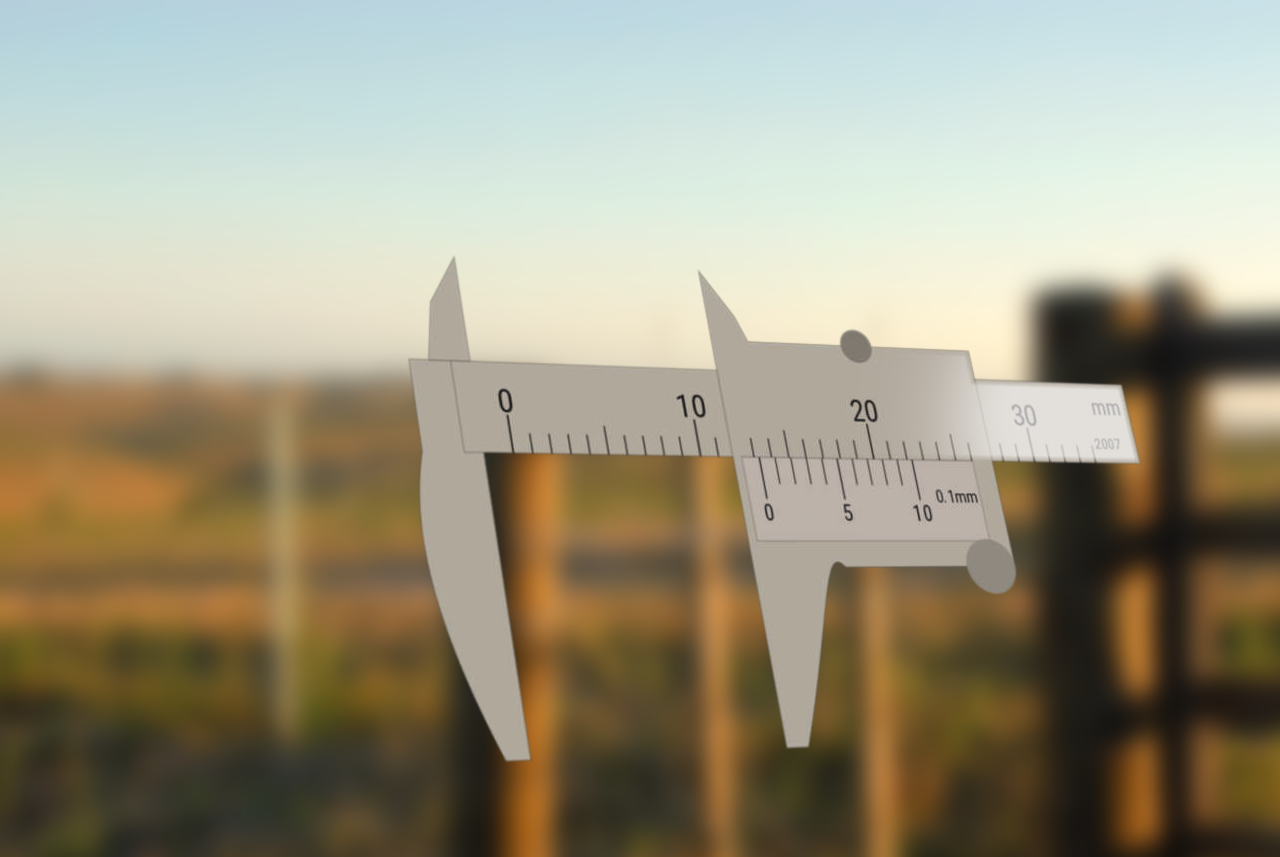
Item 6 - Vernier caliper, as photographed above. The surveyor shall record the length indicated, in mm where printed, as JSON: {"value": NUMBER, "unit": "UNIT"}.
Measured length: {"value": 13.3, "unit": "mm"}
